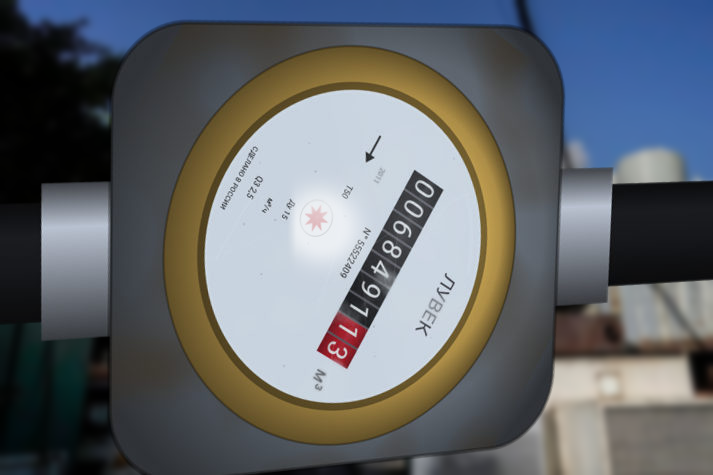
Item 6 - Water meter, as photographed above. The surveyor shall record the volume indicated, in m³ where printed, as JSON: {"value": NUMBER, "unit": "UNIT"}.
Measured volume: {"value": 68491.13, "unit": "m³"}
